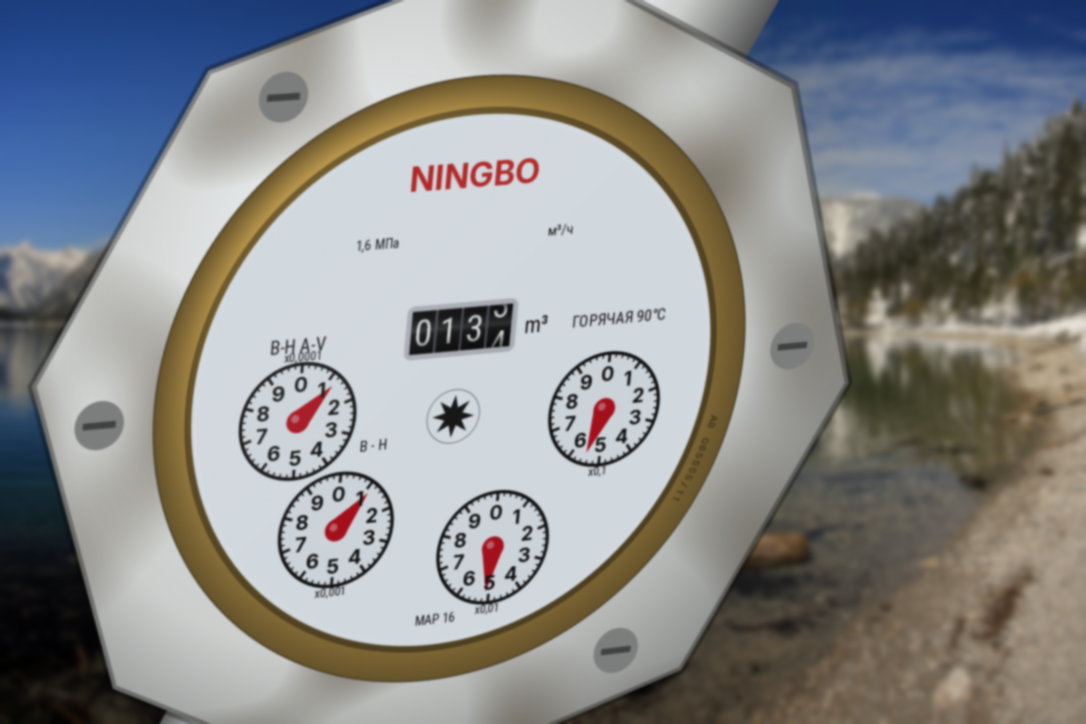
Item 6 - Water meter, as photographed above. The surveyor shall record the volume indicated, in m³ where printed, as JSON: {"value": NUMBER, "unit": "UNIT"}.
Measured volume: {"value": 133.5511, "unit": "m³"}
